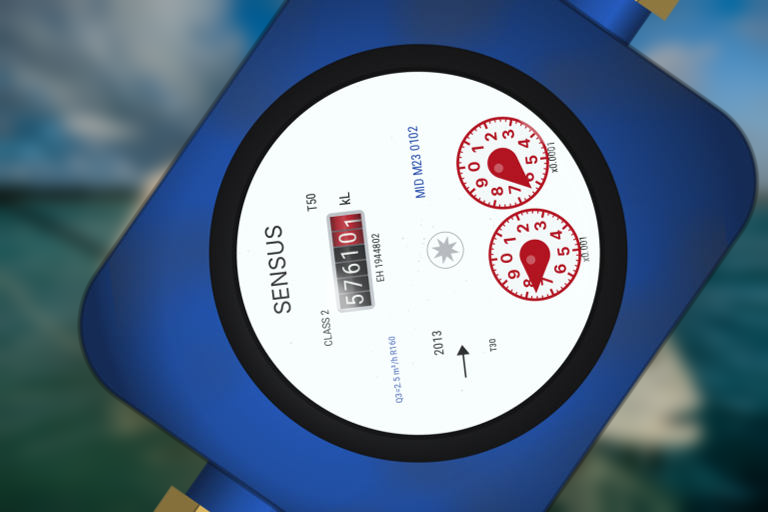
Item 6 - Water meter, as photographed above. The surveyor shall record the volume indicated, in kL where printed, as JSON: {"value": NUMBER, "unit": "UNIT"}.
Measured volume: {"value": 5761.0076, "unit": "kL"}
